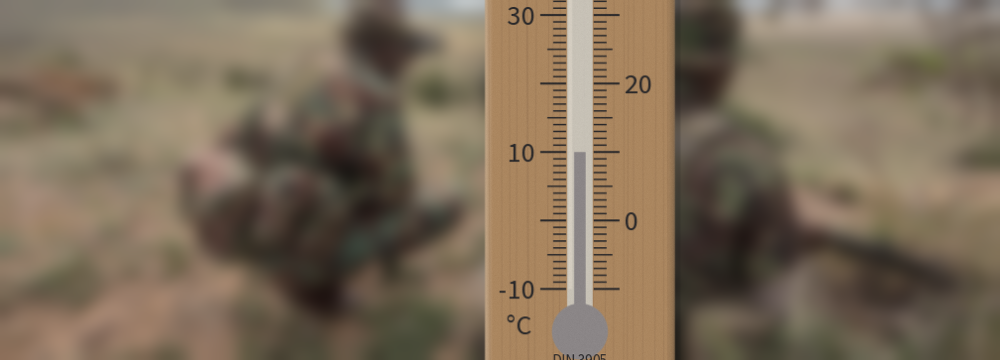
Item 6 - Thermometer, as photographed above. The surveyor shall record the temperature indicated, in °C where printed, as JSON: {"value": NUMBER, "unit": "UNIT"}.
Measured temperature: {"value": 10, "unit": "°C"}
